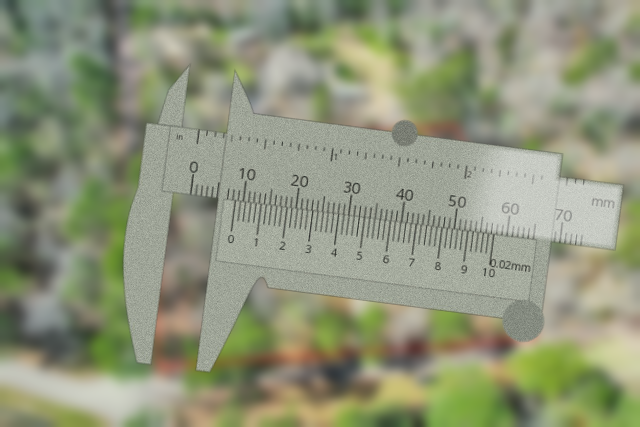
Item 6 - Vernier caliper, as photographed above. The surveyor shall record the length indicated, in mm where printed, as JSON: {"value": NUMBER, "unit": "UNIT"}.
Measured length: {"value": 8.5, "unit": "mm"}
